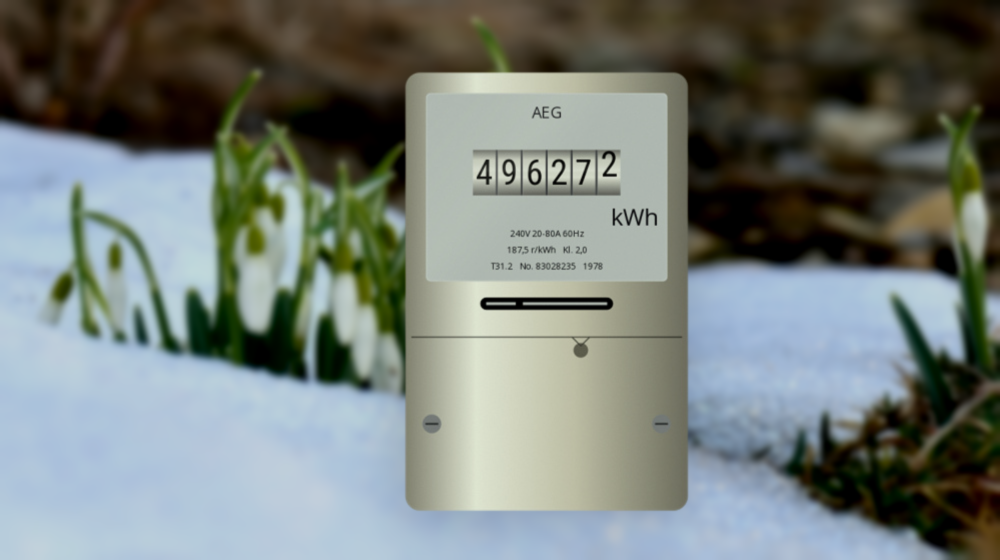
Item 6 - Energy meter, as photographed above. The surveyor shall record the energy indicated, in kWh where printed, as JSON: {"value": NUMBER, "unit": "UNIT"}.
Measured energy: {"value": 496272, "unit": "kWh"}
